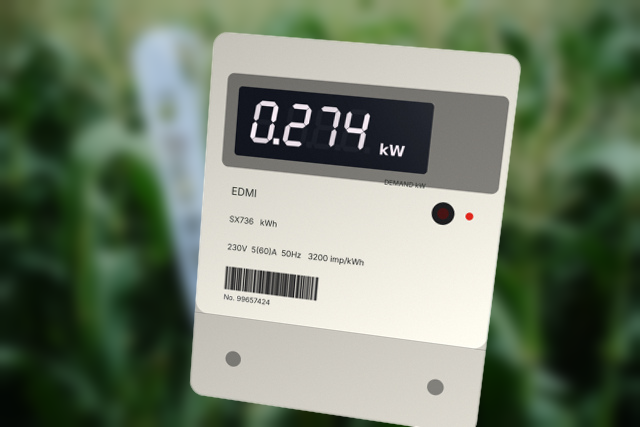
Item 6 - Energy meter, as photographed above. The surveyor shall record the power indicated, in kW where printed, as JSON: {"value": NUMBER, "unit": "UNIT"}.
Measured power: {"value": 0.274, "unit": "kW"}
